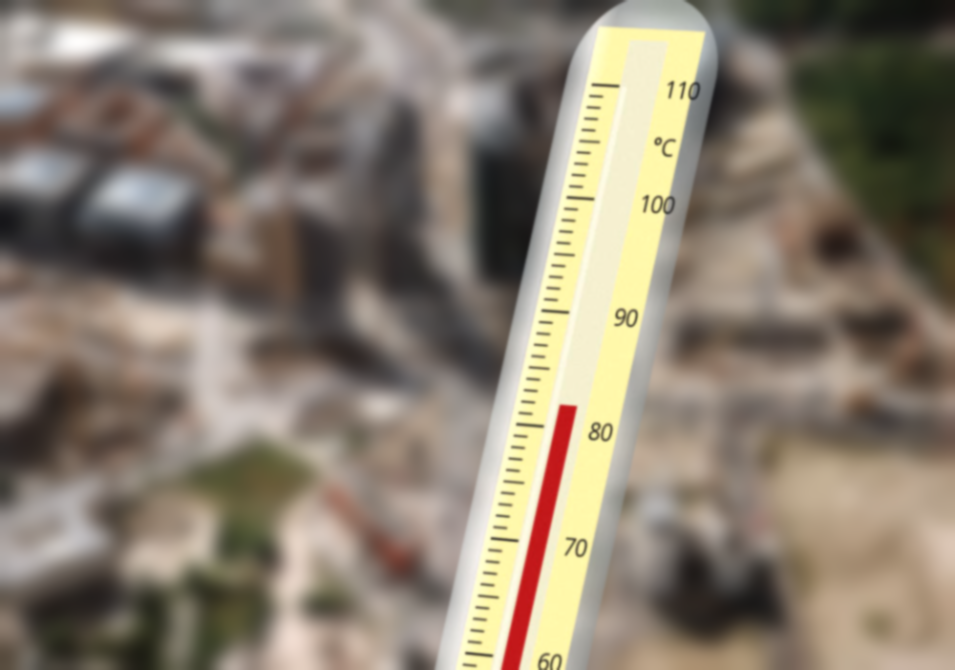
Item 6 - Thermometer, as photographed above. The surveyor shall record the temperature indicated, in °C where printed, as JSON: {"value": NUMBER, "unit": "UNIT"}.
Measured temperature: {"value": 82, "unit": "°C"}
